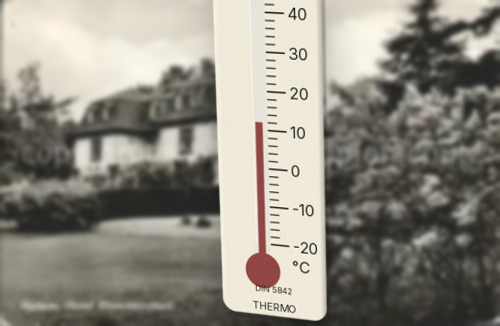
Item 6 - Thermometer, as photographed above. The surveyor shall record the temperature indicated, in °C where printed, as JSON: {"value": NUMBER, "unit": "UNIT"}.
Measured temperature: {"value": 12, "unit": "°C"}
